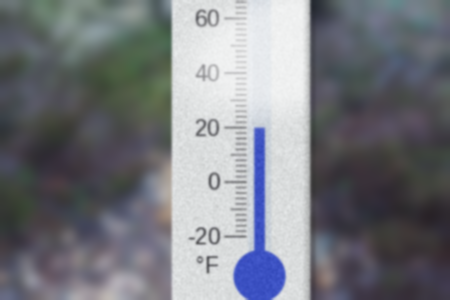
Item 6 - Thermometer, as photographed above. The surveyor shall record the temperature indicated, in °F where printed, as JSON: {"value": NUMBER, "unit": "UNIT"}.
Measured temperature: {"value": 20, "unit": "°F"}
